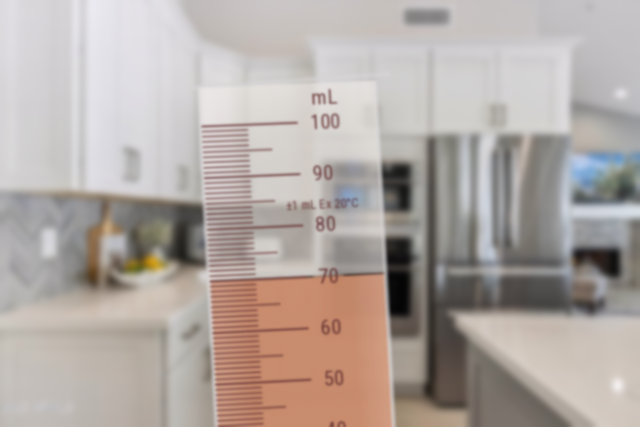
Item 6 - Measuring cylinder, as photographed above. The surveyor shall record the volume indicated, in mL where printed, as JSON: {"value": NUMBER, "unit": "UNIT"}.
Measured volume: {"value": 70, "unit": "mL"}
